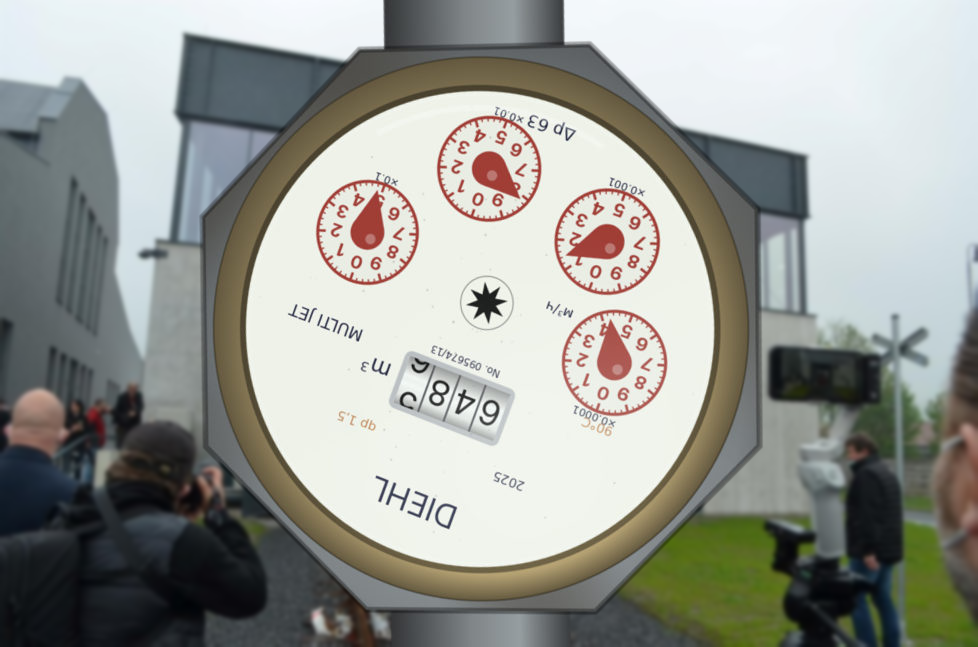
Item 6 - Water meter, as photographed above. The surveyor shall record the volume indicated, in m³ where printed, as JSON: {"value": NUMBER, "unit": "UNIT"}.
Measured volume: {"value": 6485.4814, "unit": "m³"}
